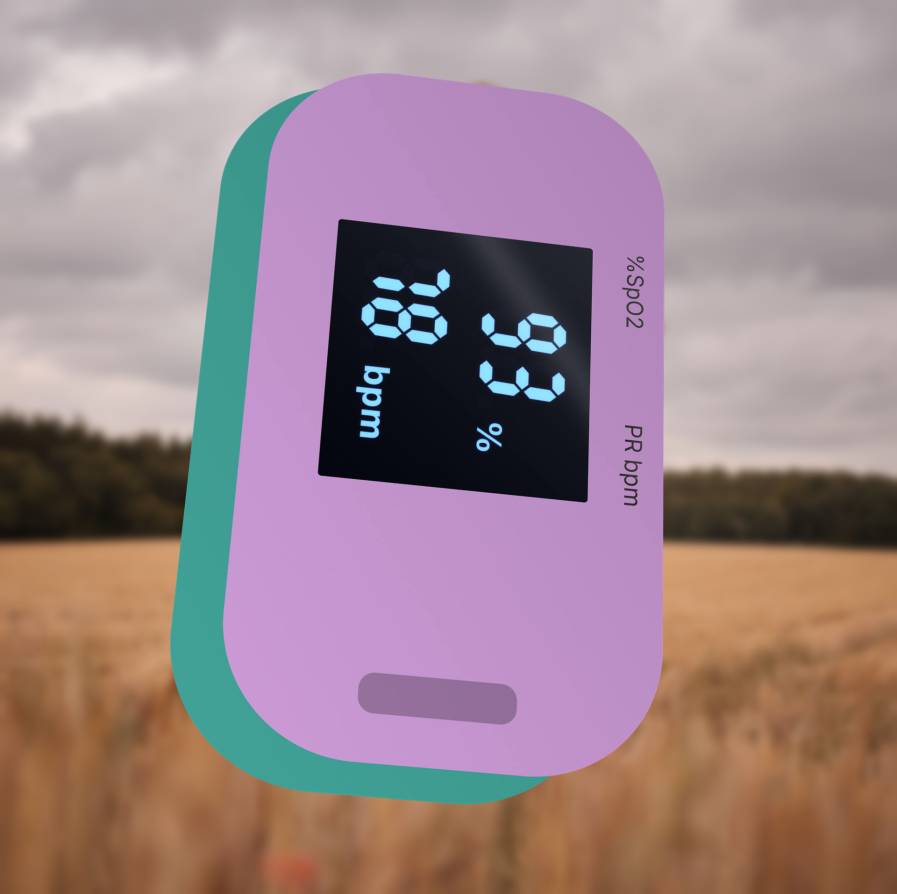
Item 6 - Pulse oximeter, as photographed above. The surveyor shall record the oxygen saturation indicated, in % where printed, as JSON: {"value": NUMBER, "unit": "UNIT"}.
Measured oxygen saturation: {"value": 93, "unit": "%"}
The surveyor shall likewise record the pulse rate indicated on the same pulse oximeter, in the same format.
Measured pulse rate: {"value": 78, "unit": "bpm"}
